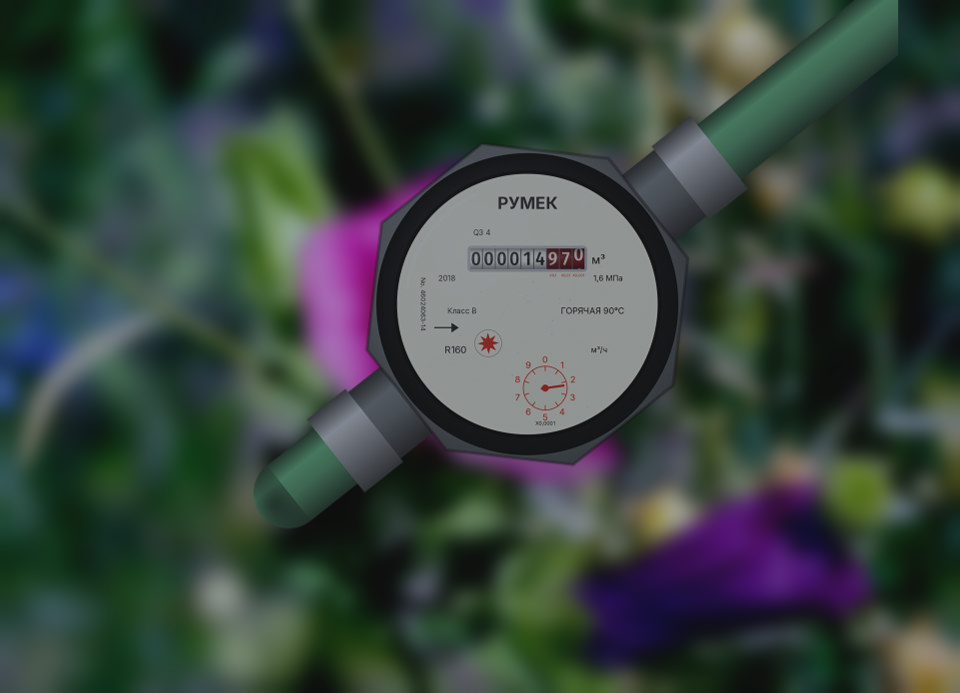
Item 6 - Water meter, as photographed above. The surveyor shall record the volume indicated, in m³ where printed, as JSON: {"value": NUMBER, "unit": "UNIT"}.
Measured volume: {"value": 14.9702, "unit": "m³"}
